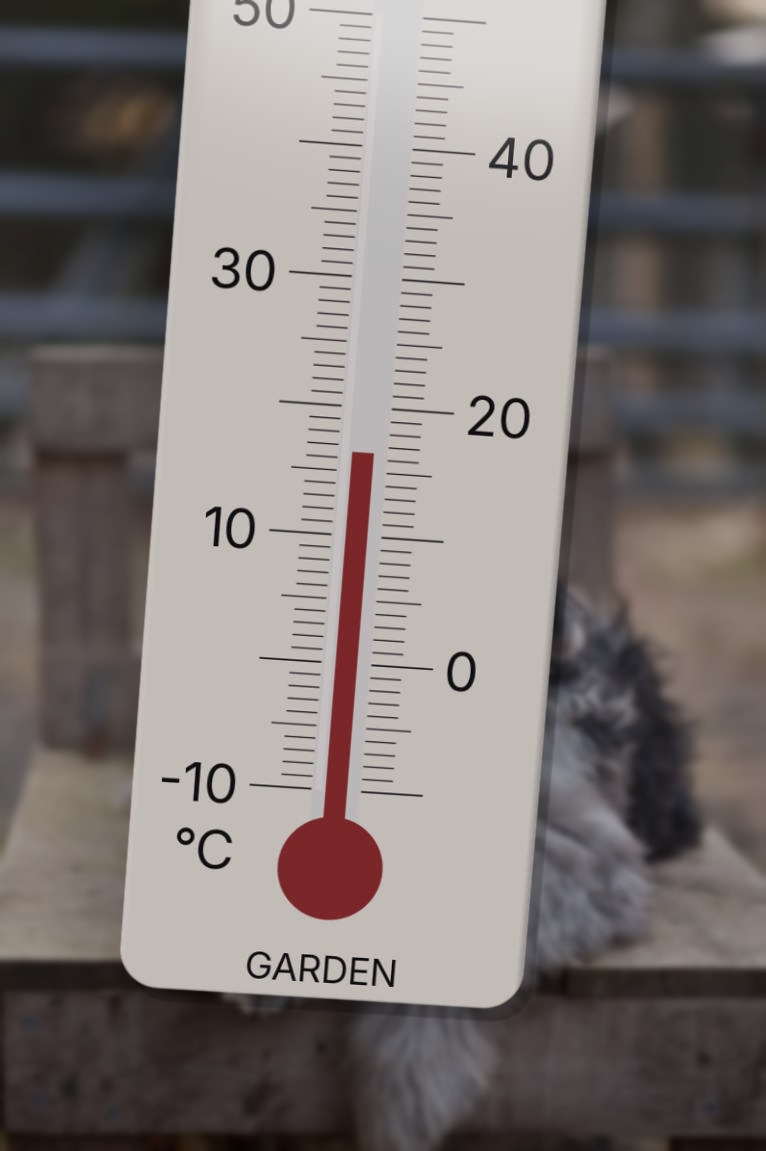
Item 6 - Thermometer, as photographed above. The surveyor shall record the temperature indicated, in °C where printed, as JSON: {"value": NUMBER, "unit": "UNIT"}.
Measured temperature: {"value": 16.5, "unit": "°C"}
